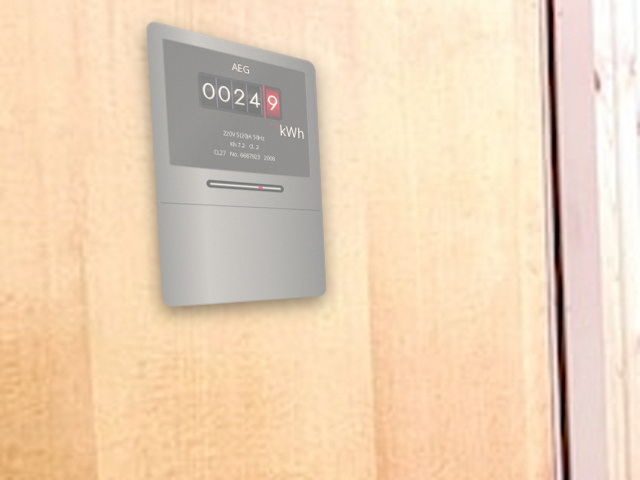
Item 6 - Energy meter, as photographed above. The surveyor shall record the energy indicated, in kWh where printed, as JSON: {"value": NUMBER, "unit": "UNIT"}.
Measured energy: {"value": 24.9, "unit": "kWh"}
